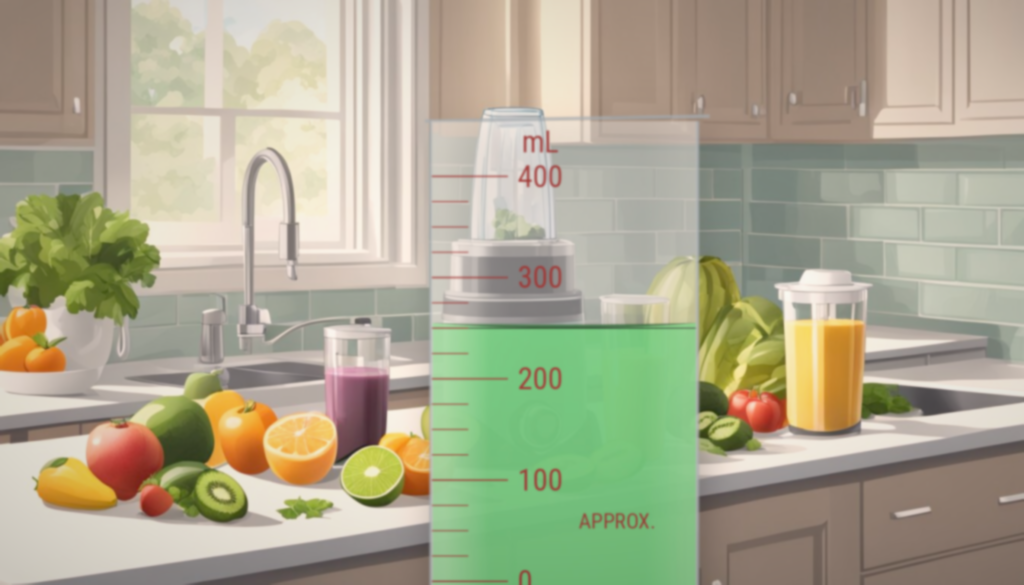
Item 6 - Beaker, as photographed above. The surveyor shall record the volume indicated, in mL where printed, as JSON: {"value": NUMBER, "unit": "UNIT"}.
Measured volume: {"value": 250, "unit": "mL"}
